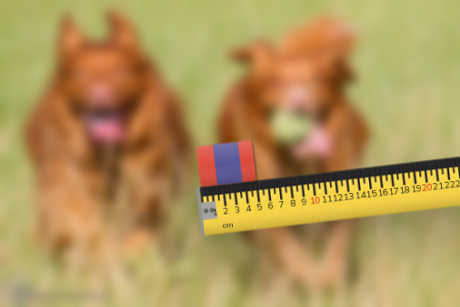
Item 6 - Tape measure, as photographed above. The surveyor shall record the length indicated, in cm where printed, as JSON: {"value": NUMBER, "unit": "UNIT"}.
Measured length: {"value": 5, "unit": "cm"}
